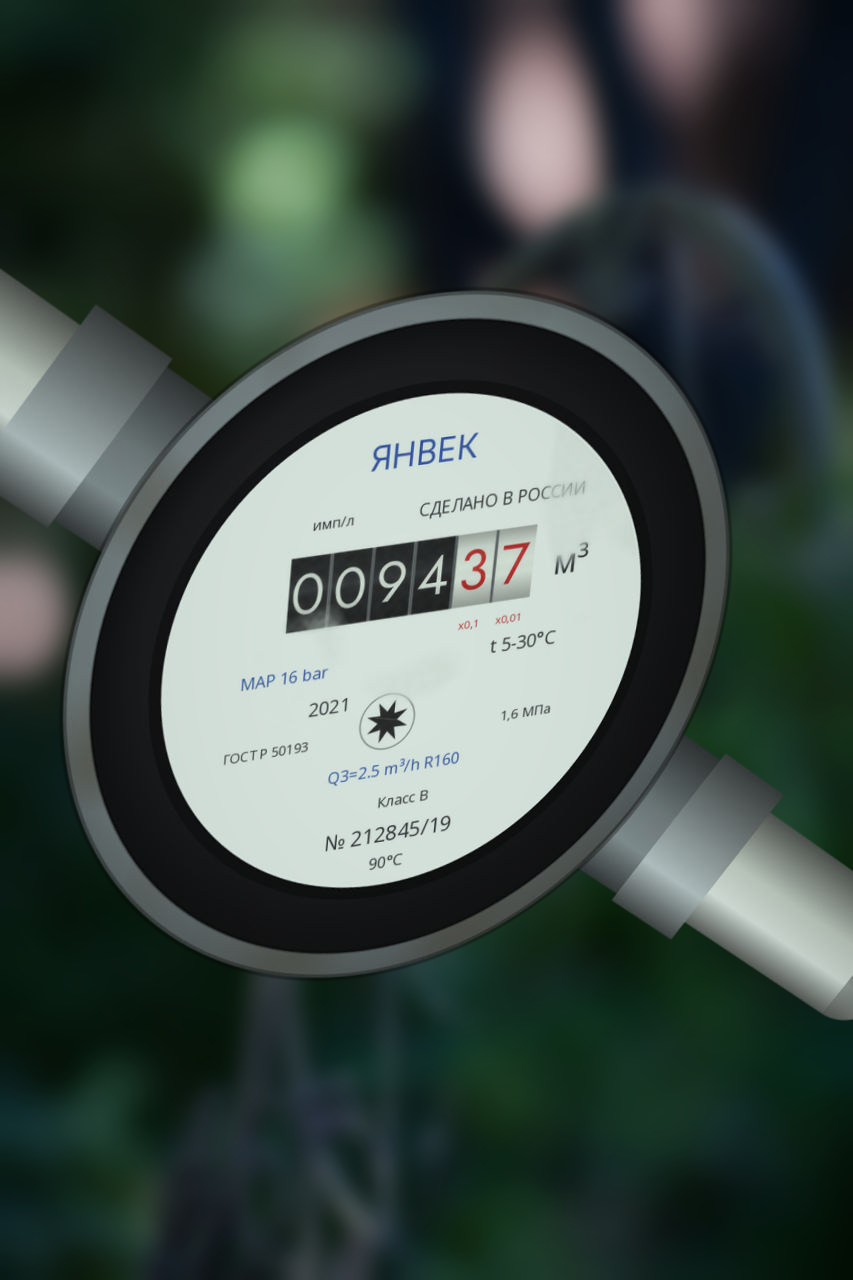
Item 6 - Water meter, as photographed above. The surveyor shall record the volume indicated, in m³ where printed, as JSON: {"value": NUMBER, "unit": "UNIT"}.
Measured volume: {"value": 94.37, "unit": "m³"}
